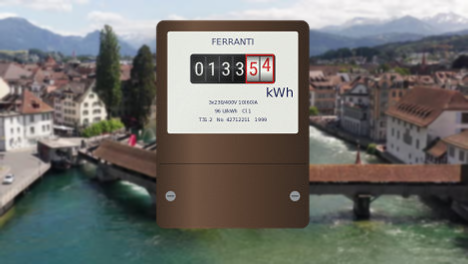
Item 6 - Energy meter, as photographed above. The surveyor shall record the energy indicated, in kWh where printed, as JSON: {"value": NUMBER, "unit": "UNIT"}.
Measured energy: {"value": 133.54, "unit": "kWh"}
